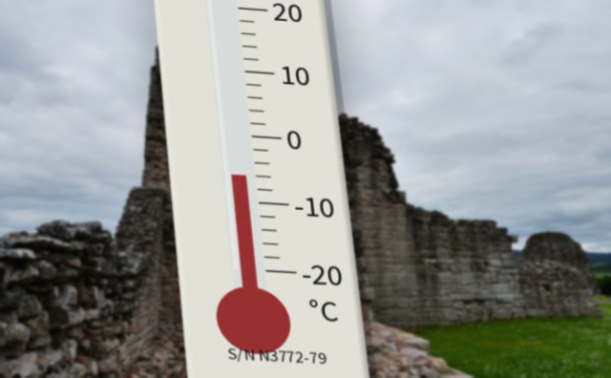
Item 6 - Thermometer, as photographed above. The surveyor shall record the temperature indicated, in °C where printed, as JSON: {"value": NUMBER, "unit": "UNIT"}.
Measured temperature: {"value": -6, "unit": "°C"}
